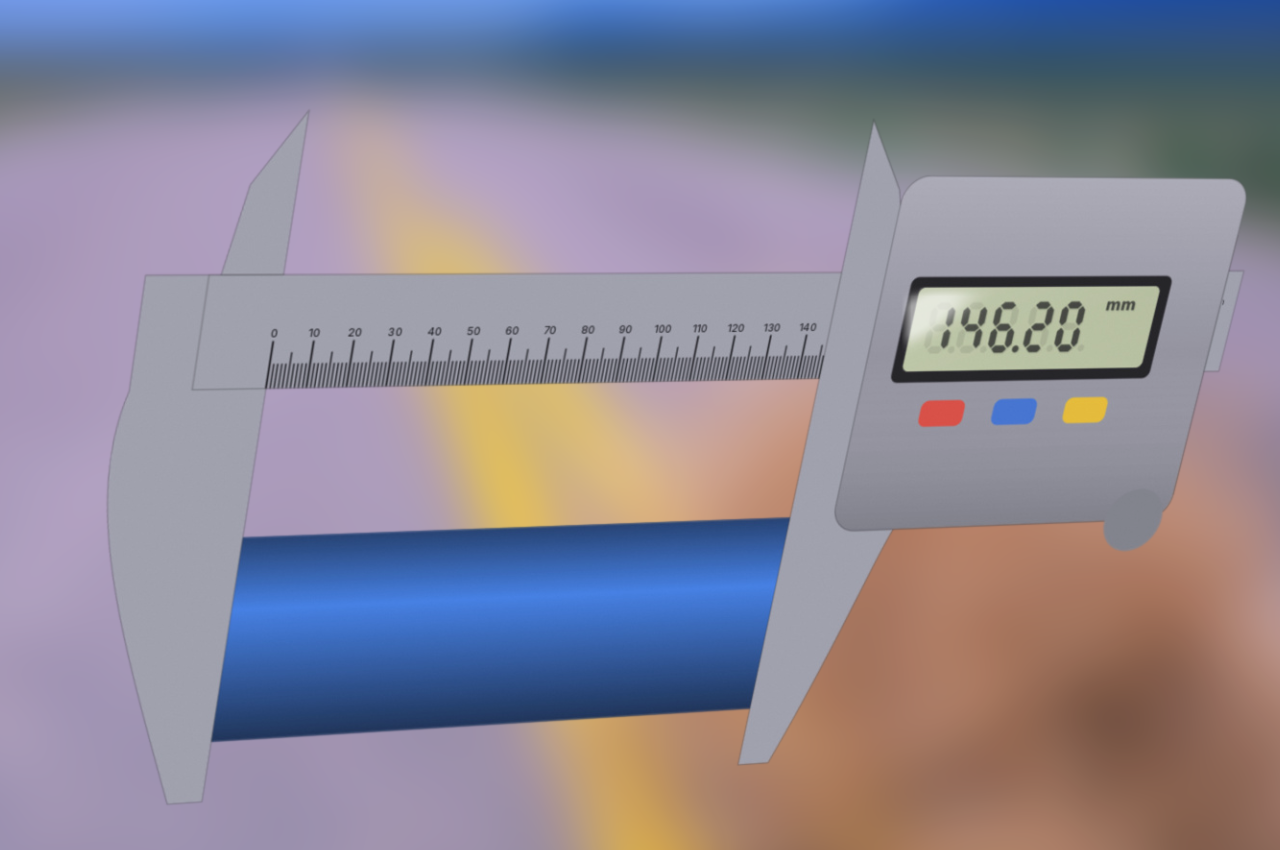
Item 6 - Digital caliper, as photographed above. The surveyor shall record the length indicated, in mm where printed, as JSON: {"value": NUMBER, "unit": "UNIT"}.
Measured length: {"value": 146.20, "unit": "mm"}
